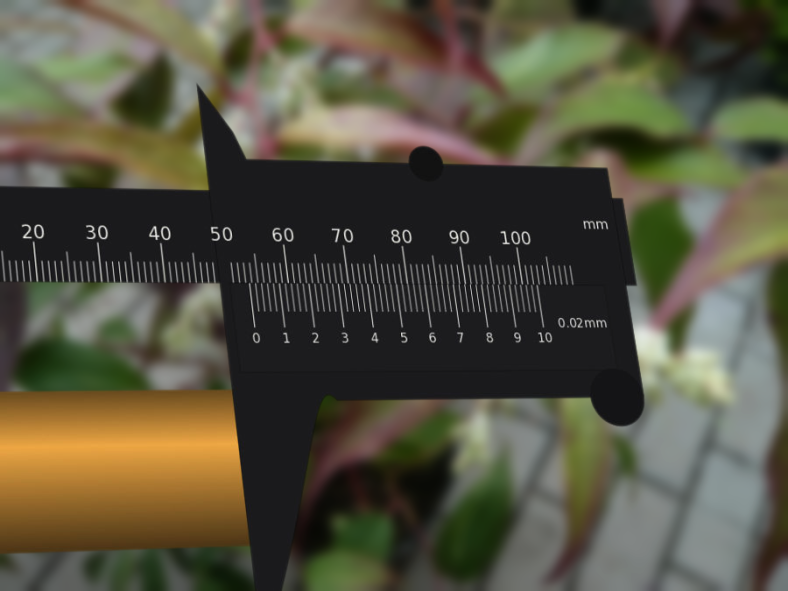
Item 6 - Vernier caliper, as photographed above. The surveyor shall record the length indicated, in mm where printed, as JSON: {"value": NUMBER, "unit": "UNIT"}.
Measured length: {"value": 53.6, "unit": "mm"}
